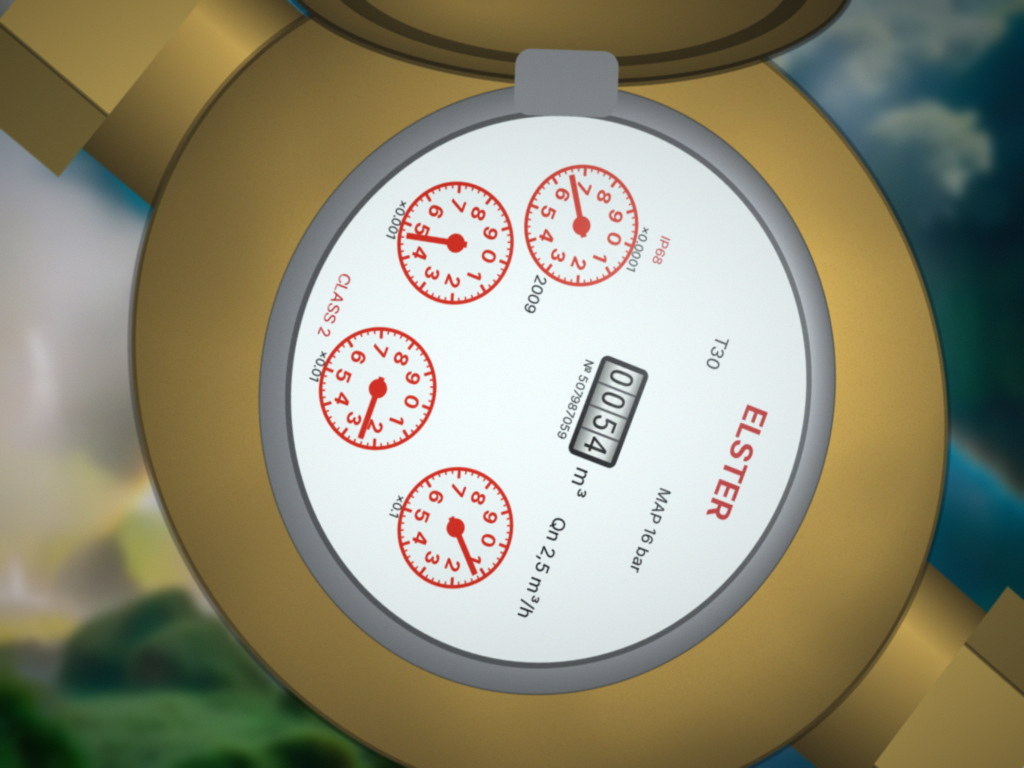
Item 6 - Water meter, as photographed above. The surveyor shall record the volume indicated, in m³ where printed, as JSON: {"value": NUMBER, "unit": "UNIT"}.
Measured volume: {"value": 54.1246, "unit": "m³"}
